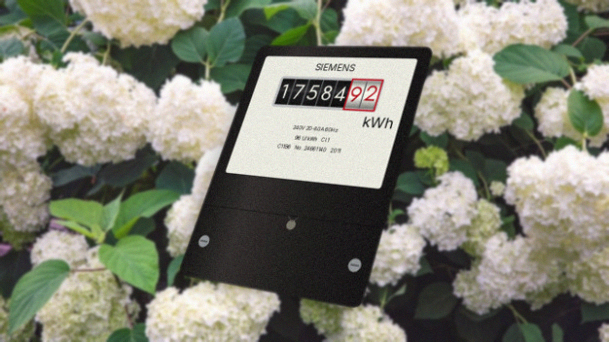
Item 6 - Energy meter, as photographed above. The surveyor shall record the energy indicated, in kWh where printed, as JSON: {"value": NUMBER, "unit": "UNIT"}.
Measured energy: {"value": 17584.92, "unit": "kWh"}
